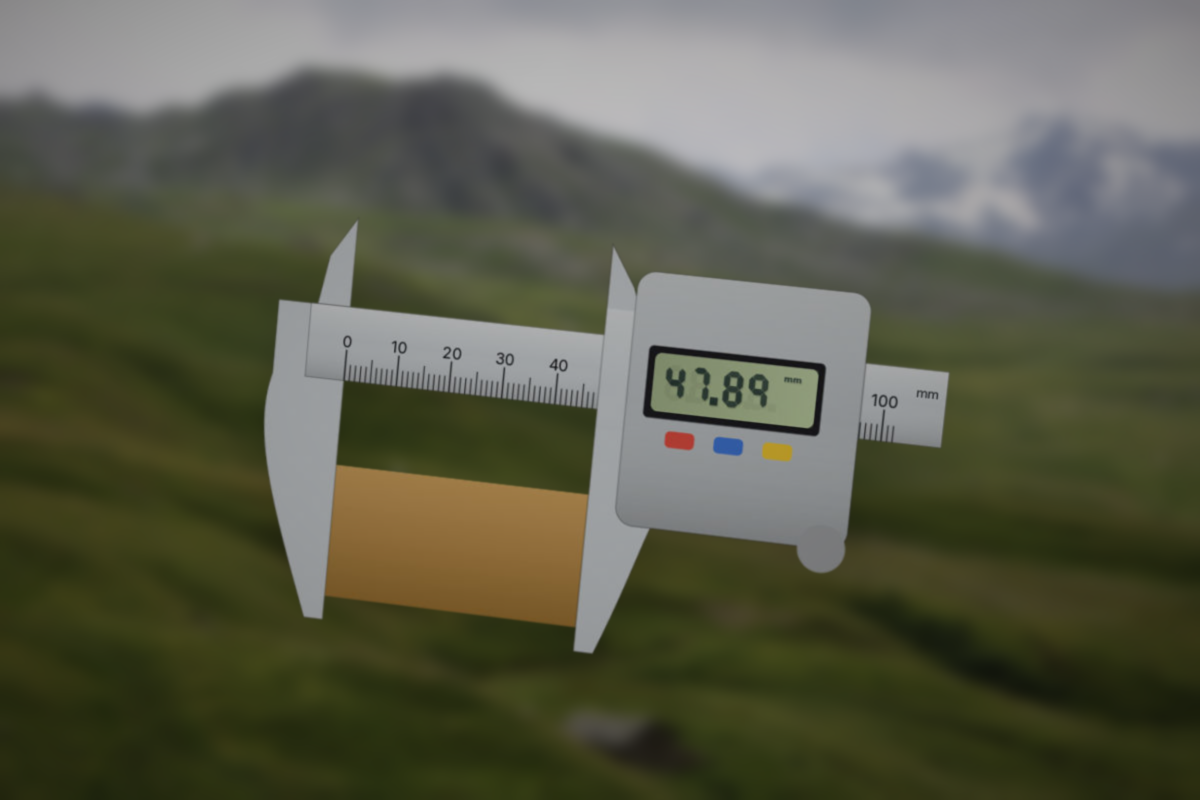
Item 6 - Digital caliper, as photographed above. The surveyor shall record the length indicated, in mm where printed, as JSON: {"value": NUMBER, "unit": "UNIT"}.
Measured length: {"value": 47.89, "unit": "mm"}
